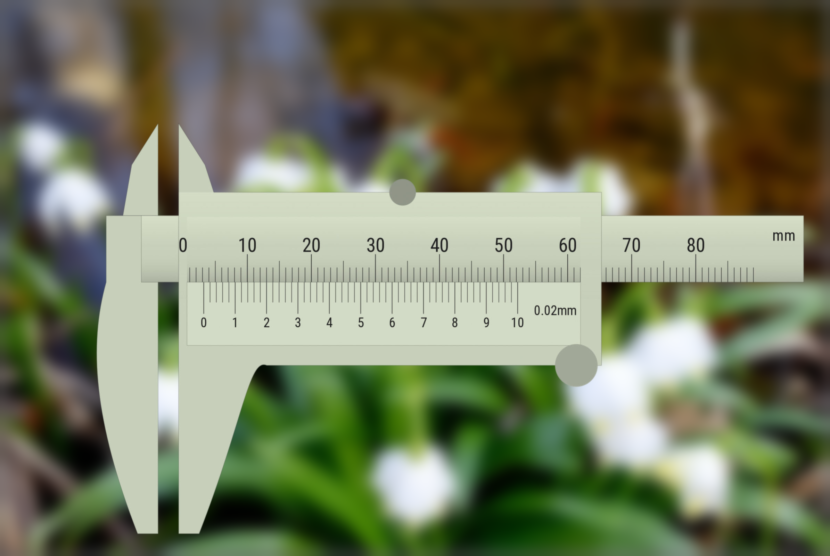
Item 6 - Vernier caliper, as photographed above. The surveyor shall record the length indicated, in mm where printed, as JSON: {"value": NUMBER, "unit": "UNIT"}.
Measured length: {"value": 3.2, "unit": "mm"}
